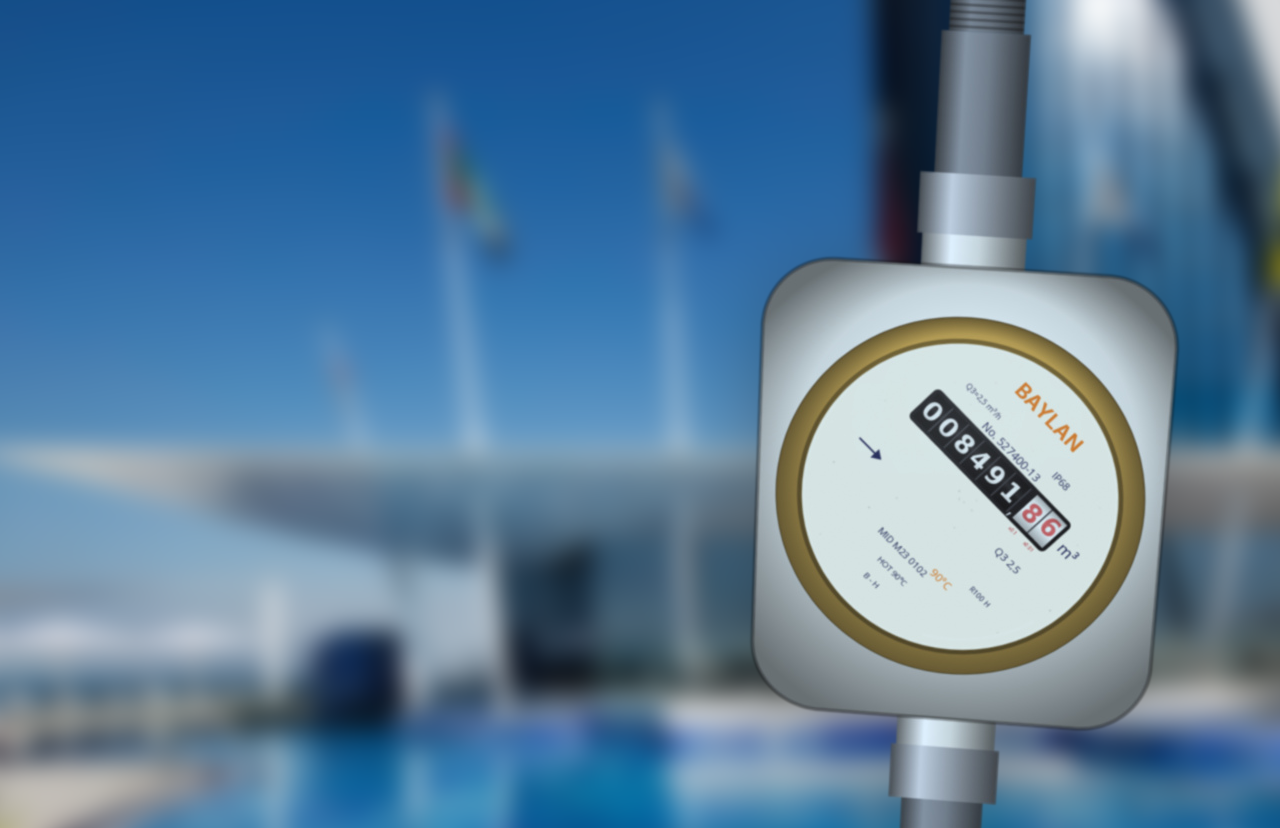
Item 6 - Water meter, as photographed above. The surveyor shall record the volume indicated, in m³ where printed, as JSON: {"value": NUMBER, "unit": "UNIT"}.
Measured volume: {"value": 8491.86, "unit": "m³"}
